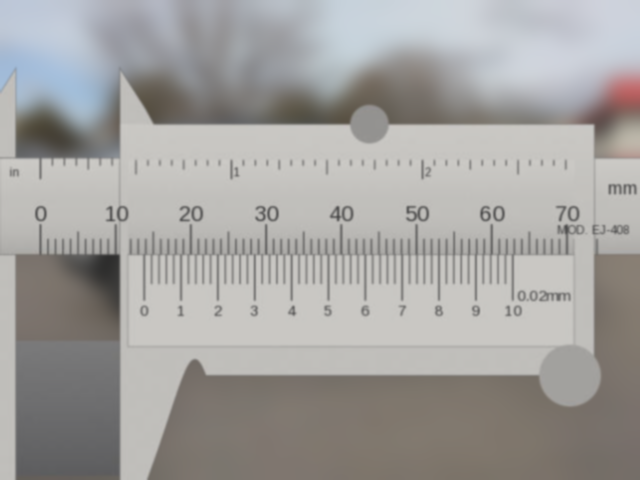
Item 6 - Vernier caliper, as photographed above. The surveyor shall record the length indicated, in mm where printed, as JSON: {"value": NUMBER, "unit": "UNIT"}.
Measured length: {"value": 13.8, "unit": "mm"}
